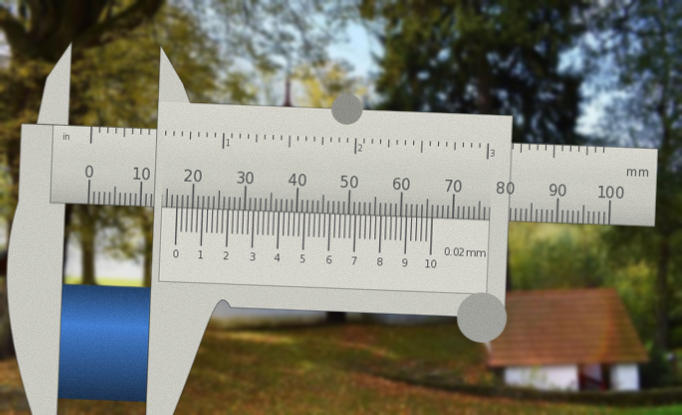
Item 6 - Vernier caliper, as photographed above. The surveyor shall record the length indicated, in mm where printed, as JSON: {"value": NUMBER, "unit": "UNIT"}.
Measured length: {"value": 17.0, "unit": "mm"}
